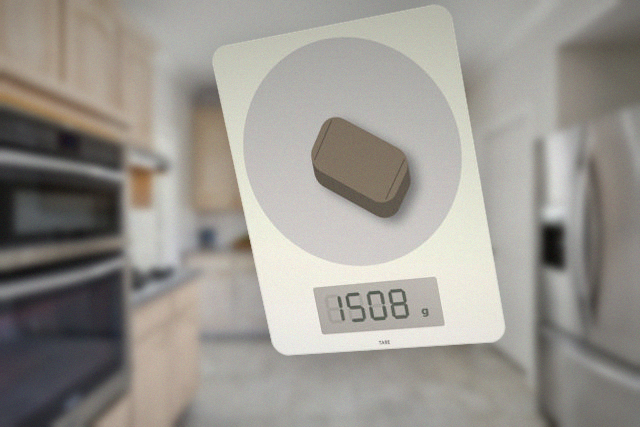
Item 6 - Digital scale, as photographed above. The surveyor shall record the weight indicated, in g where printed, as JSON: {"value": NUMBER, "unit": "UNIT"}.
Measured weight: {"value": 1508, "unit": "g"}
